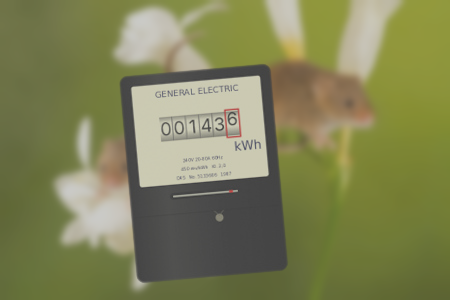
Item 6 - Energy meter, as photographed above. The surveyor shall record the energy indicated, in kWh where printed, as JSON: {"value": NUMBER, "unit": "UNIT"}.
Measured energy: {"value": 143.6, "unit": "kWh"}
